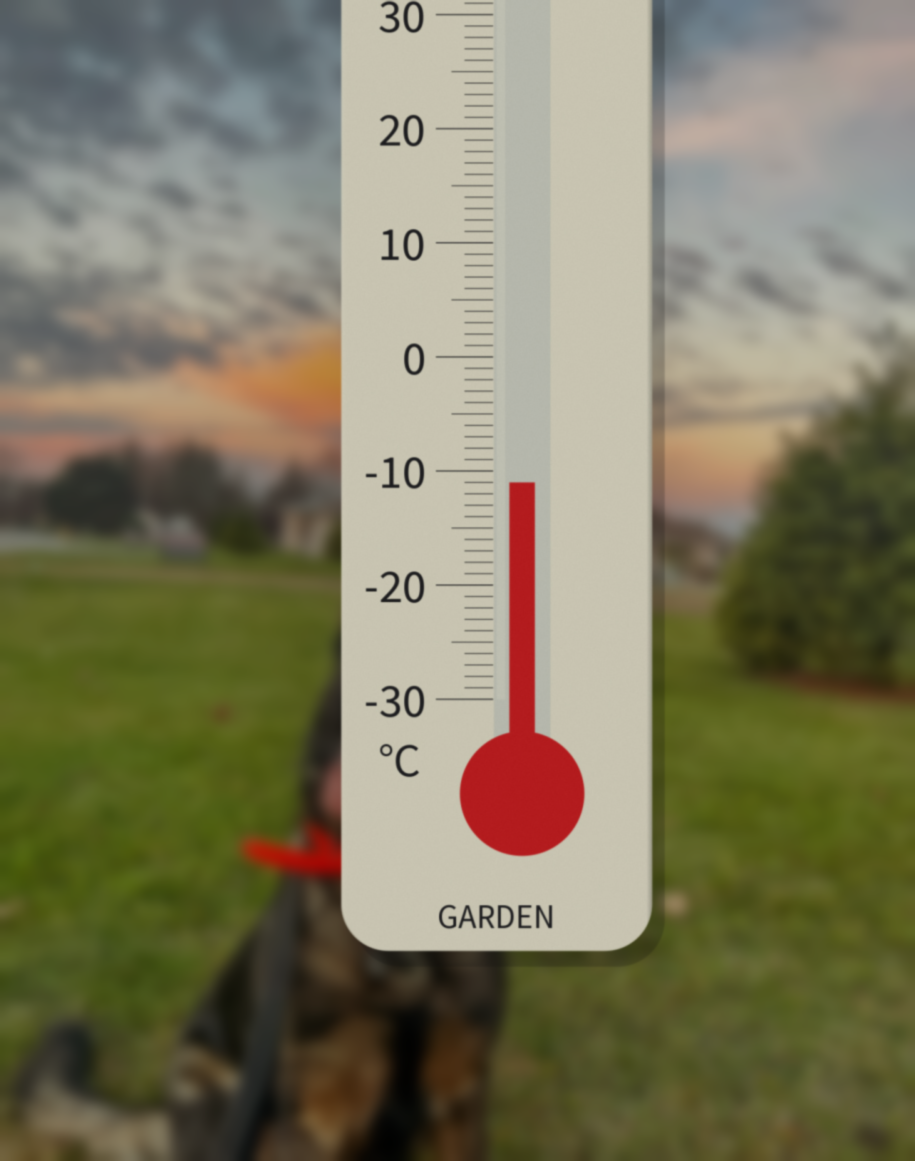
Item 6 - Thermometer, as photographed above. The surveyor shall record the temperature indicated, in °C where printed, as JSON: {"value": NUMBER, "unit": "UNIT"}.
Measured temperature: {"value": -11, "unit": "°C"}
